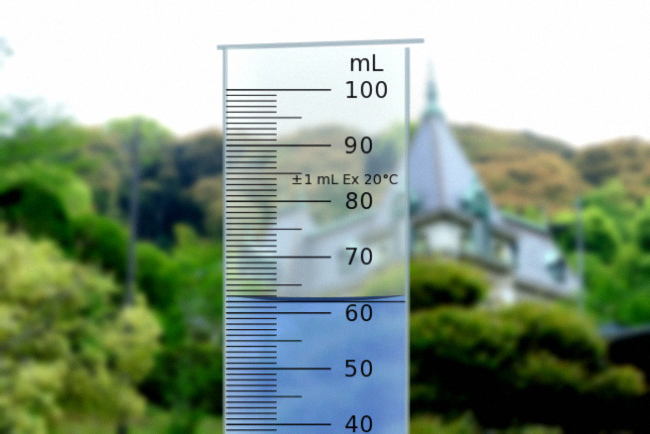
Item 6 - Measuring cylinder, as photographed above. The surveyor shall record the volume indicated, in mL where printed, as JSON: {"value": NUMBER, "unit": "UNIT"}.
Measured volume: {"value": 62, "unit": "mL"}
